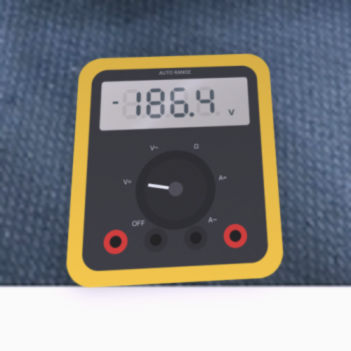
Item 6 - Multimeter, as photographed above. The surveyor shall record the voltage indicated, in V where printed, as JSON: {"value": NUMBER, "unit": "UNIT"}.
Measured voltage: {"value": -186.4, "unit": "V"}
